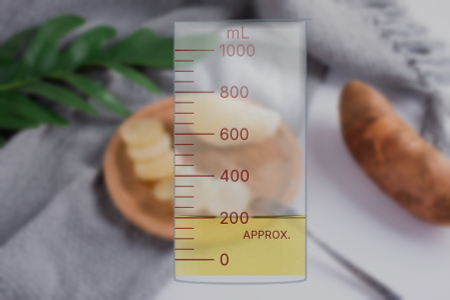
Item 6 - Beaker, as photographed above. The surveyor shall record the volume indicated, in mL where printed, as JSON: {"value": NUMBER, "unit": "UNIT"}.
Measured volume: {"value": 200, "unit": "mL"}
